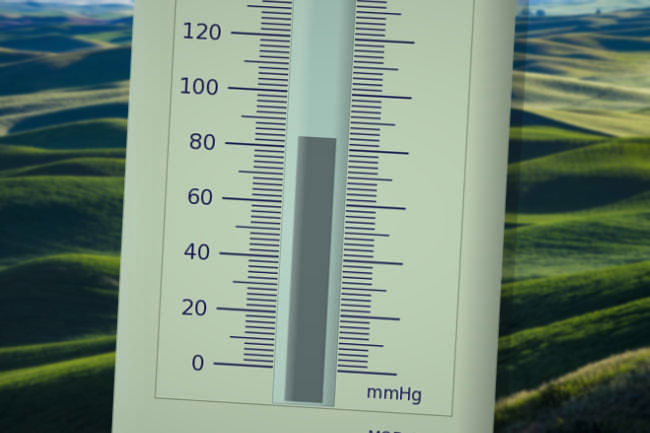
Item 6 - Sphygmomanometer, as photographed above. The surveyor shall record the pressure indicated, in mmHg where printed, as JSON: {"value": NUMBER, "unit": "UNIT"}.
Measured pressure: {"value": 84, "unit": "mmHg"}
